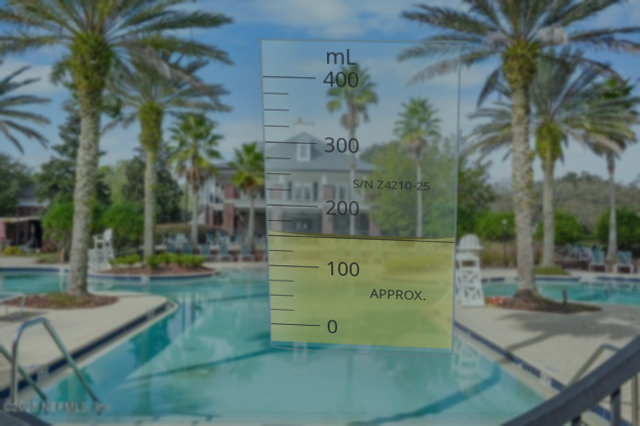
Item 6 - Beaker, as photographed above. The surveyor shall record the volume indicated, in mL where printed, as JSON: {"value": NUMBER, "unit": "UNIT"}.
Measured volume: {"value": 150, "unit": "mL"}
